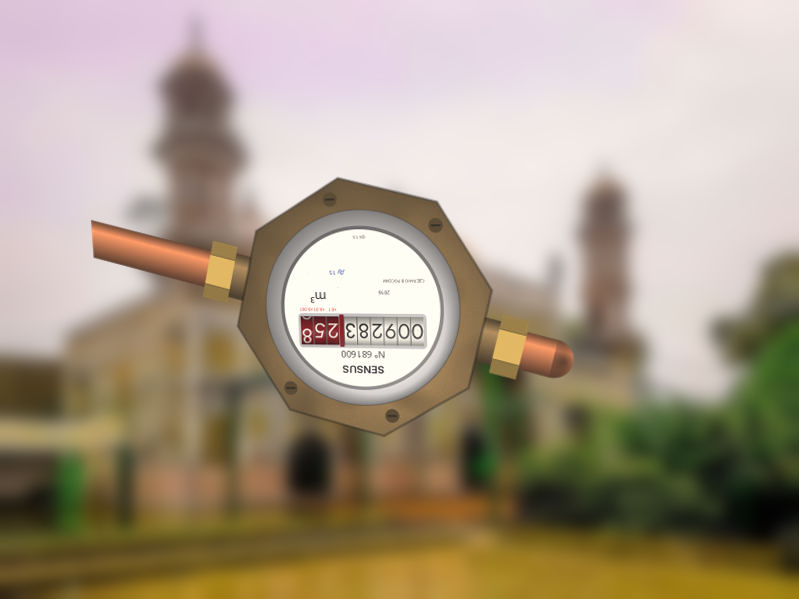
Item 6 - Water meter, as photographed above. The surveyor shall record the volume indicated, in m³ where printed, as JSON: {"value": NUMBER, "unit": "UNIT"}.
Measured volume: {"value": 9283.258, "unit": "m³"}
